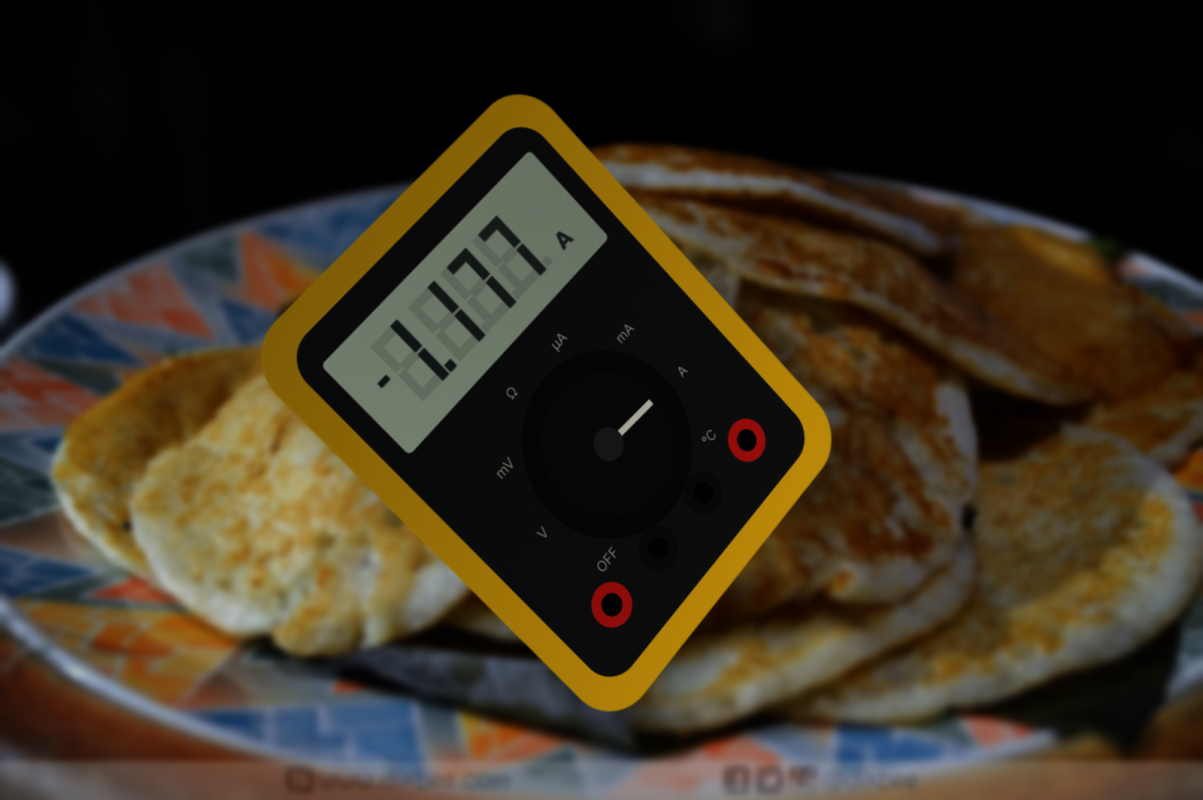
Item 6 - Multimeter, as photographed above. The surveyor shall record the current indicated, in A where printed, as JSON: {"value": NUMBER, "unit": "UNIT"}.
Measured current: {"value": -1.177, "unit": "A"}
